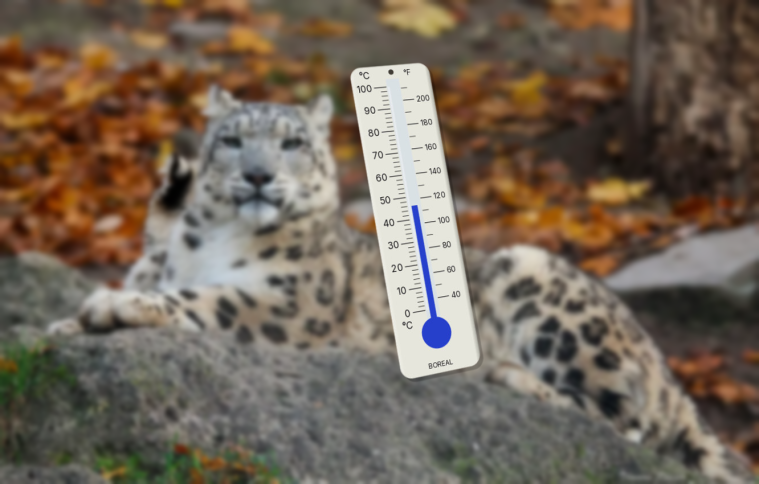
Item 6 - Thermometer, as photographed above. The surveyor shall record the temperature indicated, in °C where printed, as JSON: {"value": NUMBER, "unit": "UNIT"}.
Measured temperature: {"value": 46, "unit": "°C"}
